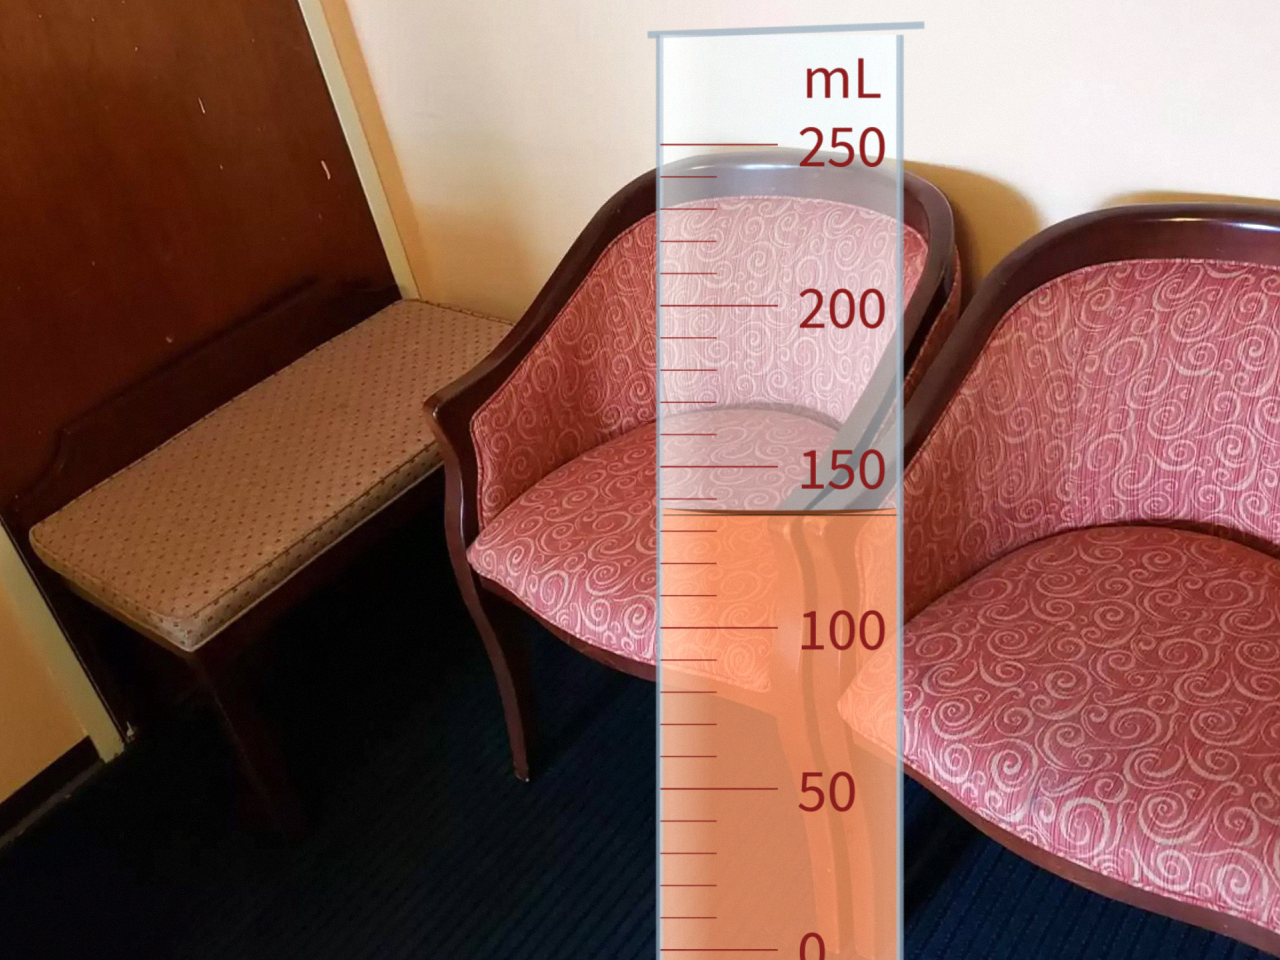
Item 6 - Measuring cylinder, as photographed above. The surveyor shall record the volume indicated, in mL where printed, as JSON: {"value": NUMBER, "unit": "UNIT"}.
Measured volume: {"value": 135, "unit": "mL"}
